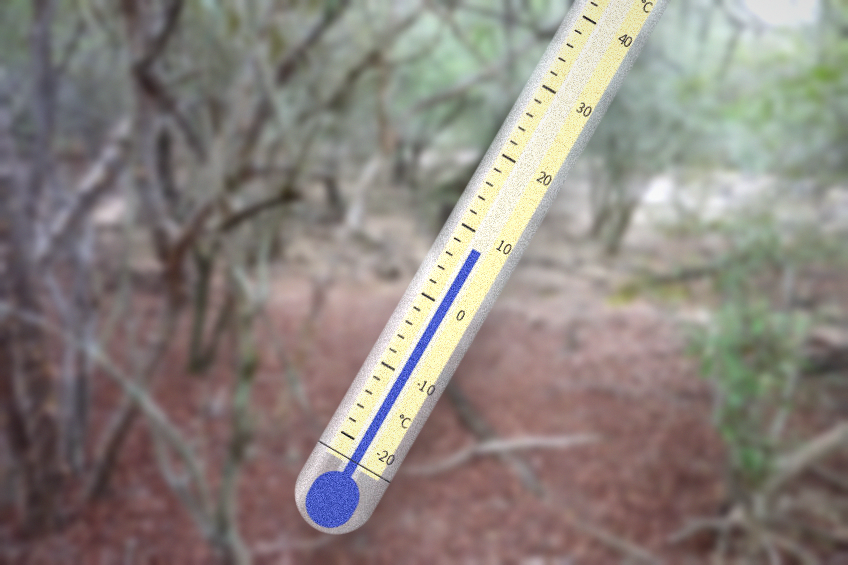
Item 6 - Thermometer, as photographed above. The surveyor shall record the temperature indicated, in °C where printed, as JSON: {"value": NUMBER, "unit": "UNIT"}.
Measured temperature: {"value": 8, "unit": "°C"}
